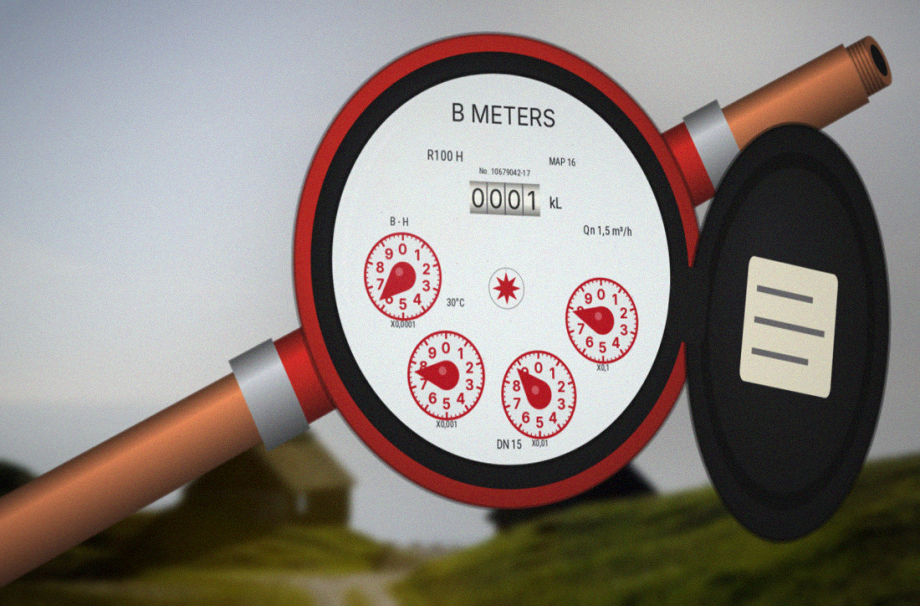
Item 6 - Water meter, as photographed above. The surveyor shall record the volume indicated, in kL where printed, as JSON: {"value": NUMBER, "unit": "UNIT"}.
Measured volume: {"value": 1.7876, "unit": "kL"}
